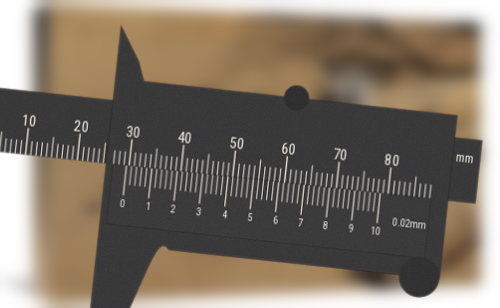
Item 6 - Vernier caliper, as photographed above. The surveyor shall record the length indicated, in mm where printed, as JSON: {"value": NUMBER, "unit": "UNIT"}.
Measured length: {"value": 29.5, "unit": "mm"}
